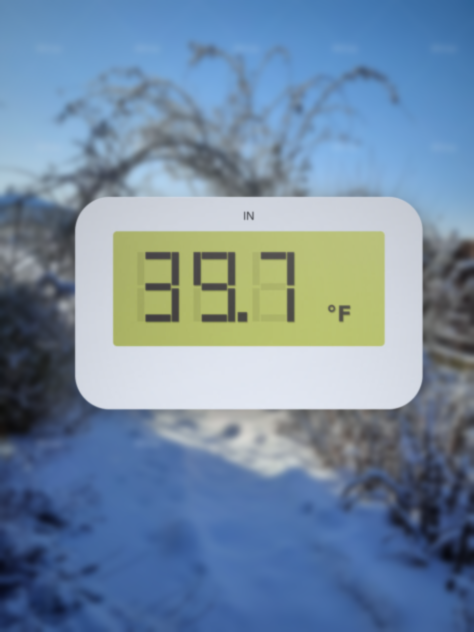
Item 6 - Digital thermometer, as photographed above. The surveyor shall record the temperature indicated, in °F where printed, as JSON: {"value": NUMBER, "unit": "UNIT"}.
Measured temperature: {"value": 39.7, "unit": "°F"}
